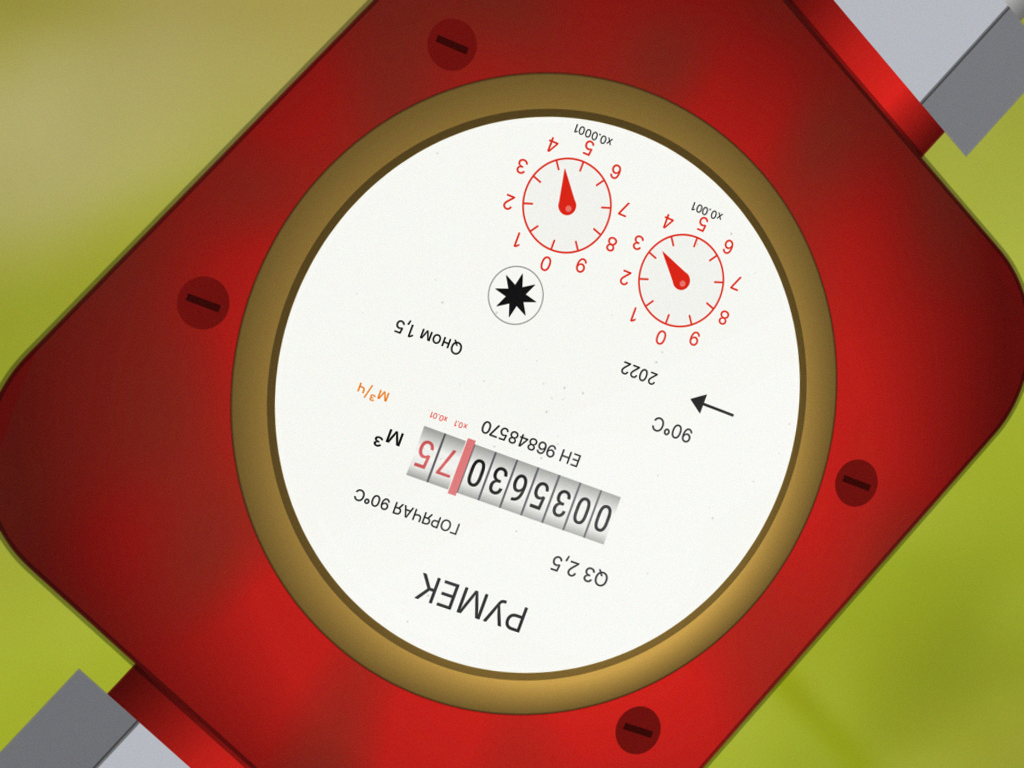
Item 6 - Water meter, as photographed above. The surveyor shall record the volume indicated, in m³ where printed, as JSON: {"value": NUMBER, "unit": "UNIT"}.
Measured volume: {"value": 35630.7534, "unit": "m³"}
